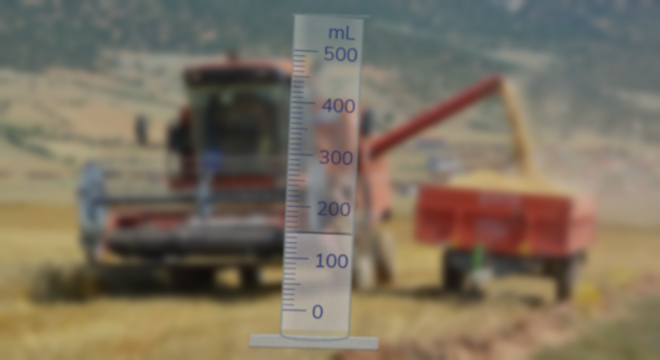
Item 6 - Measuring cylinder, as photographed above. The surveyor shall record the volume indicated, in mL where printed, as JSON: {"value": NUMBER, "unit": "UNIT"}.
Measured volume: {"value": 150, "unit": "mL"}
